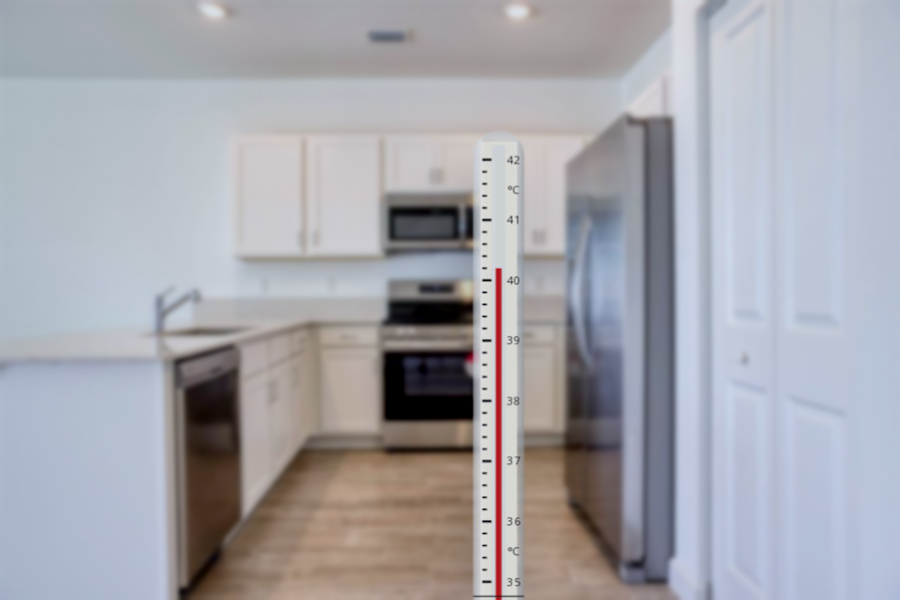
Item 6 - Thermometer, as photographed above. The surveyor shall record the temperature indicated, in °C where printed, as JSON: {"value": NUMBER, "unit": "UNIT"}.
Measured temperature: {"value": 40.2, "unit": "°C"}
